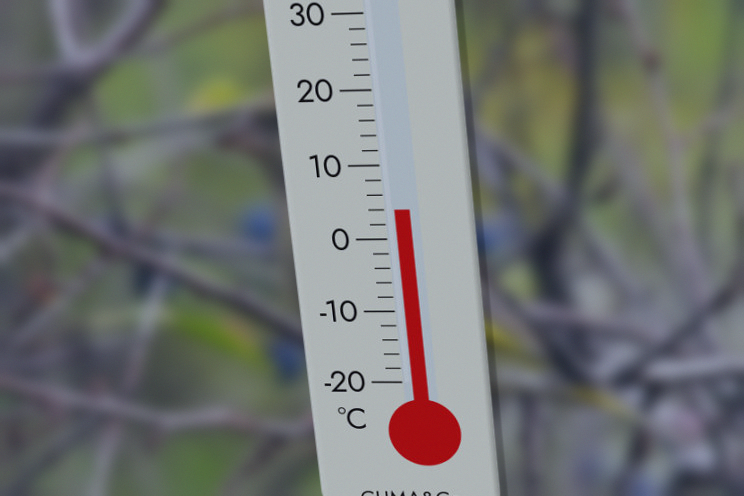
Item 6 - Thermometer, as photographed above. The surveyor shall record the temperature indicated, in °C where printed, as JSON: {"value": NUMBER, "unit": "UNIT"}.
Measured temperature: {"value": 4, "unit": "°C"}
